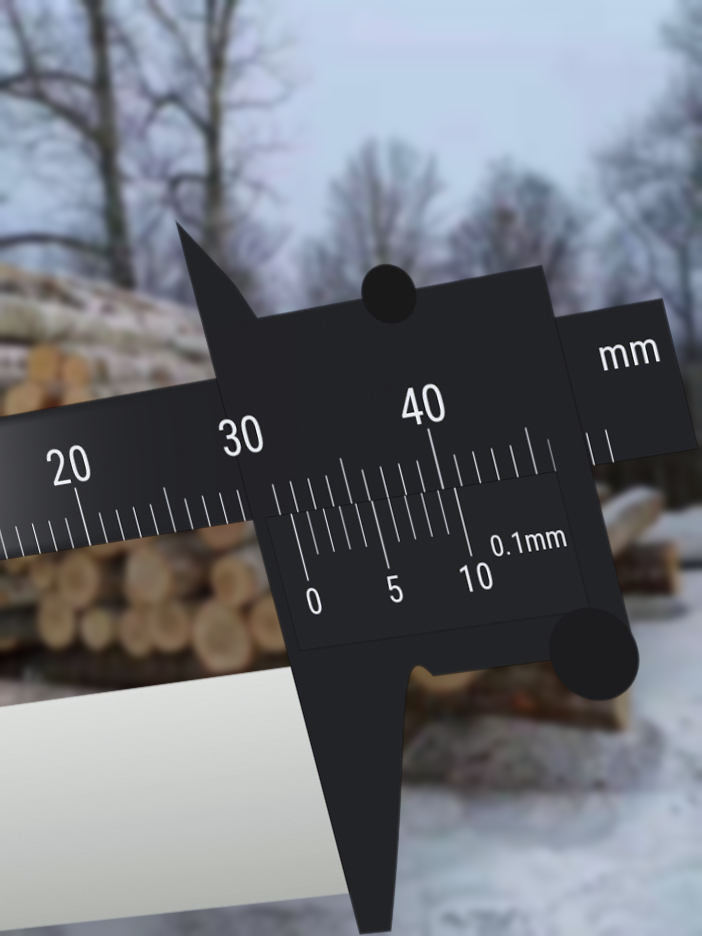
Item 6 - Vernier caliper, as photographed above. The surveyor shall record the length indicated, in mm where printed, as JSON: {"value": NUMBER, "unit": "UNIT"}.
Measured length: {"value": 31.6, "unit": "mm"}
